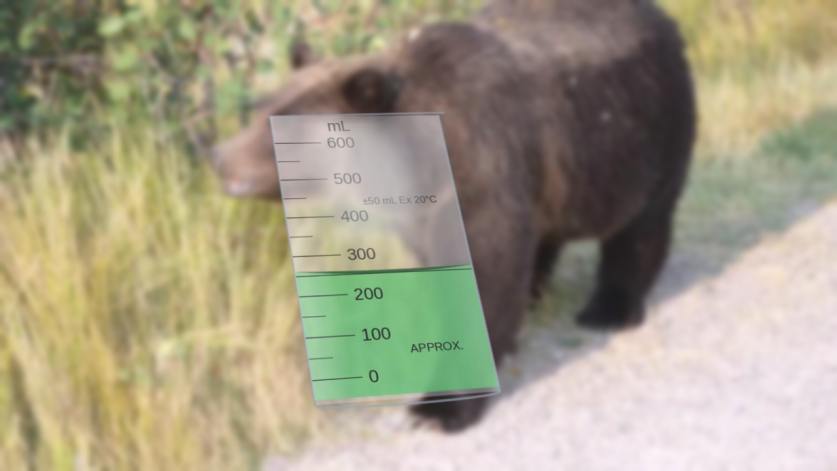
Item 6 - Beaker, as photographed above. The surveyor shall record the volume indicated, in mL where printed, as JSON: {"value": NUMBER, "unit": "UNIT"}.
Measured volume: {"value": 250, "unit": "mL"}
